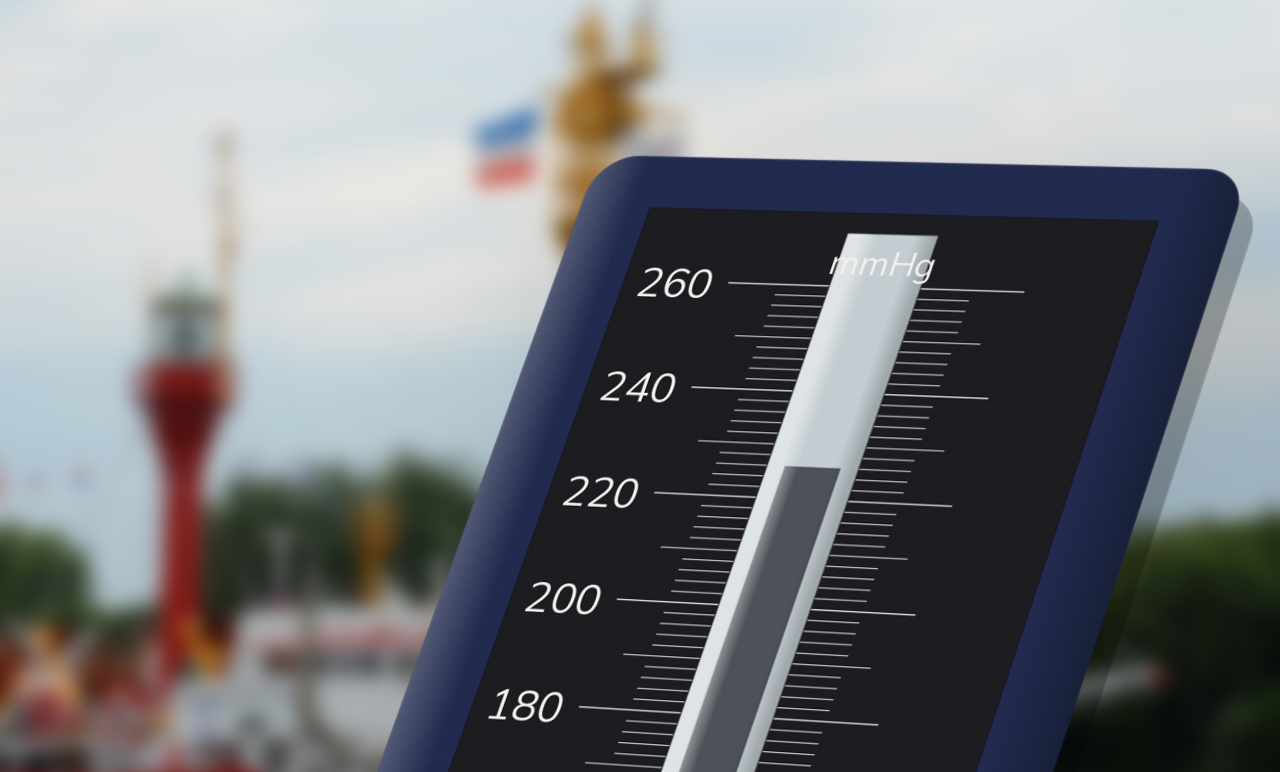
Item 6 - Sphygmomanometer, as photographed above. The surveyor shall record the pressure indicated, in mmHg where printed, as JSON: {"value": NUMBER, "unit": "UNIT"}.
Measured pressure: {"value": 226, "unit": "mmHg"}
